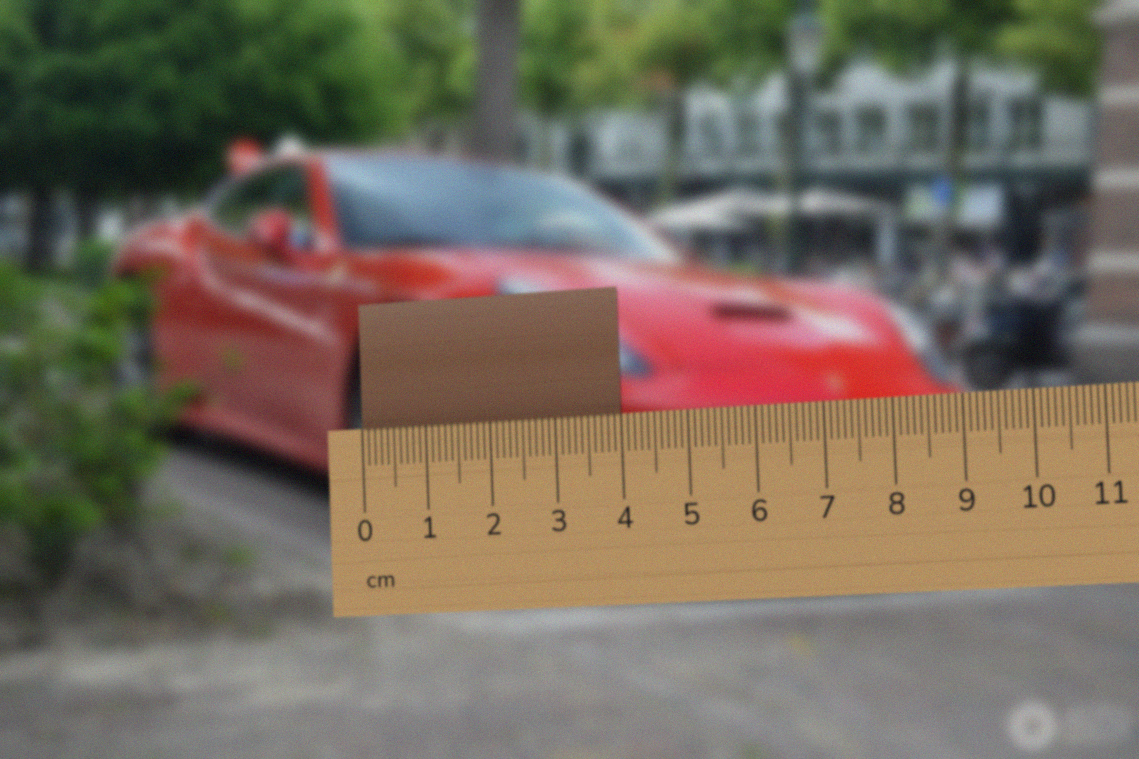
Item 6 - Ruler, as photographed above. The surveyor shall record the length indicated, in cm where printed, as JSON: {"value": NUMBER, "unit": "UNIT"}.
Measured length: {"value": 4, "unit": "cm"}
